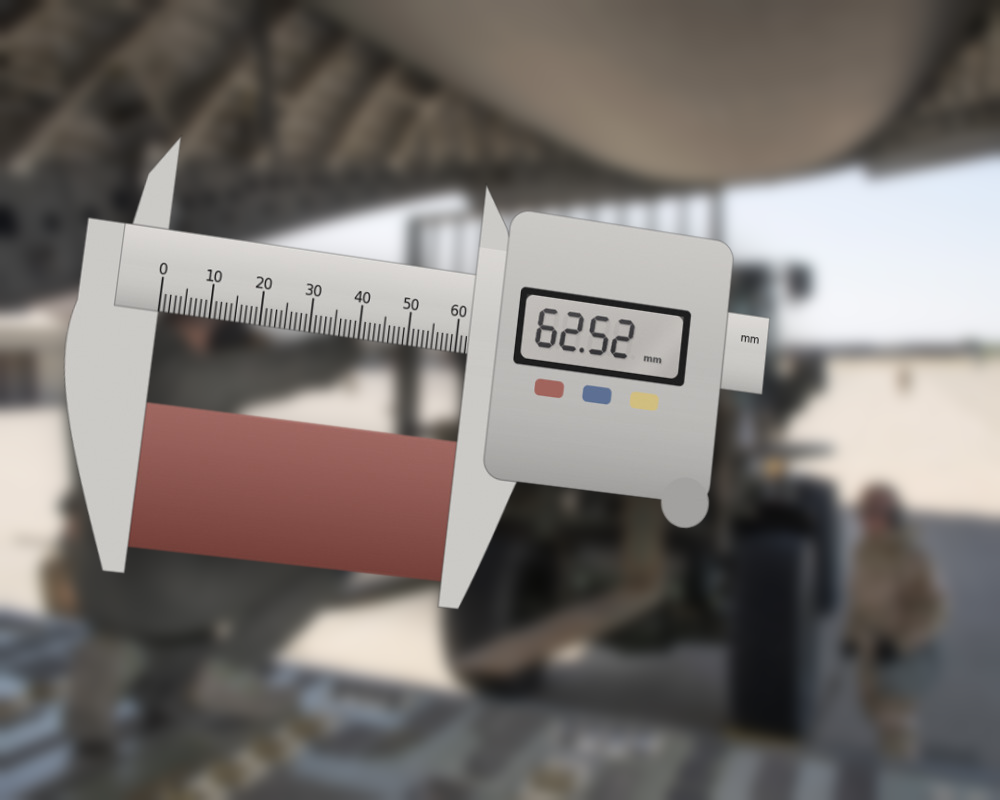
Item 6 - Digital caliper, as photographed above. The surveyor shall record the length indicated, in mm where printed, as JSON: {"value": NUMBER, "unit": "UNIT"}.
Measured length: {"value": 62.52, "unit": "mm"}
